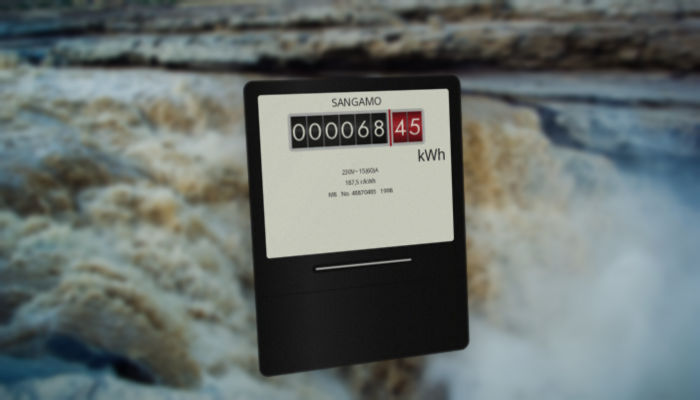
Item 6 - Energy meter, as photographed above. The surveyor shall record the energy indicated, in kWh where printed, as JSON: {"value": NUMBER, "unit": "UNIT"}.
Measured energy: {"value": 68.45, "unit": "kWh"}
